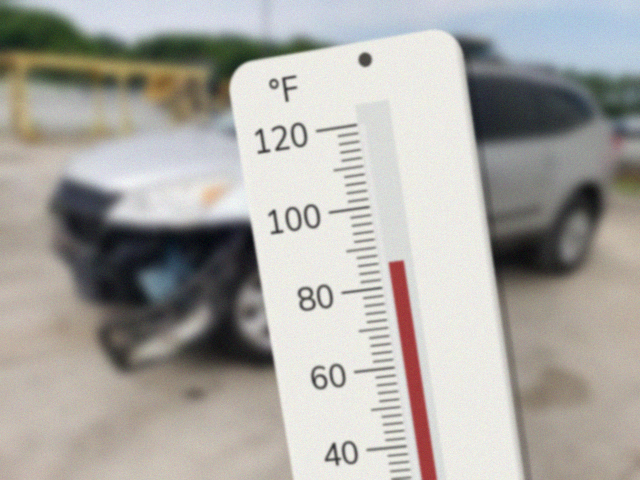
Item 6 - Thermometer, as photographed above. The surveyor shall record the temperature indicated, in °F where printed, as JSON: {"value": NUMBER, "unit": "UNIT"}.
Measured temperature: {"value": 86, "unit": "°F"}
